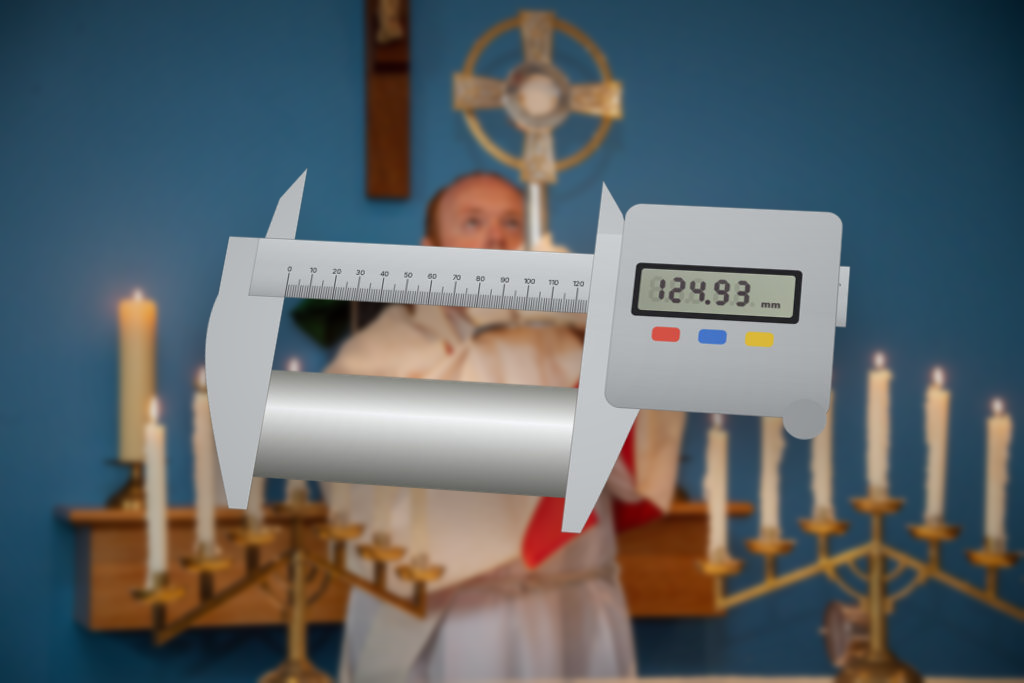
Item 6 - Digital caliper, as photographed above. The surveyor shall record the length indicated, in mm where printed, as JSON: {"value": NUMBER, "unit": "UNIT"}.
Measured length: {"value": 124.93, "unit": "mm"}
